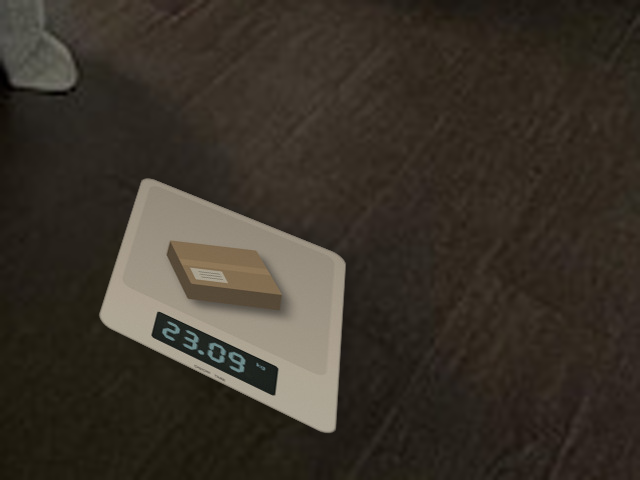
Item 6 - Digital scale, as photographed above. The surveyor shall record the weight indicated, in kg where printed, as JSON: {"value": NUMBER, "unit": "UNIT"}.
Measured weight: {"value": 23.09, "unit": "kg"}
